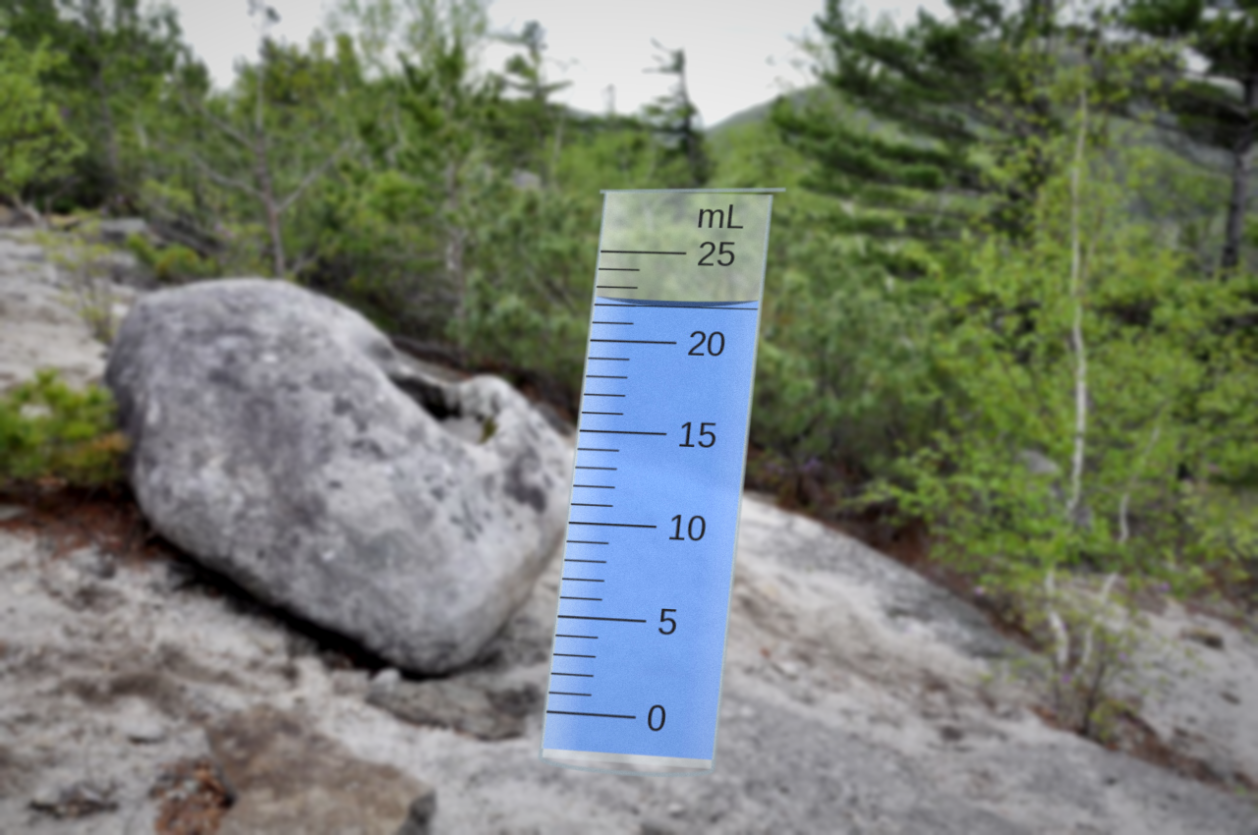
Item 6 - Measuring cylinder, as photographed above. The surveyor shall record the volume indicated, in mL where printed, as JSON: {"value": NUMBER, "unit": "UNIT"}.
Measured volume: {"value": 22, "unit": "mL"}
